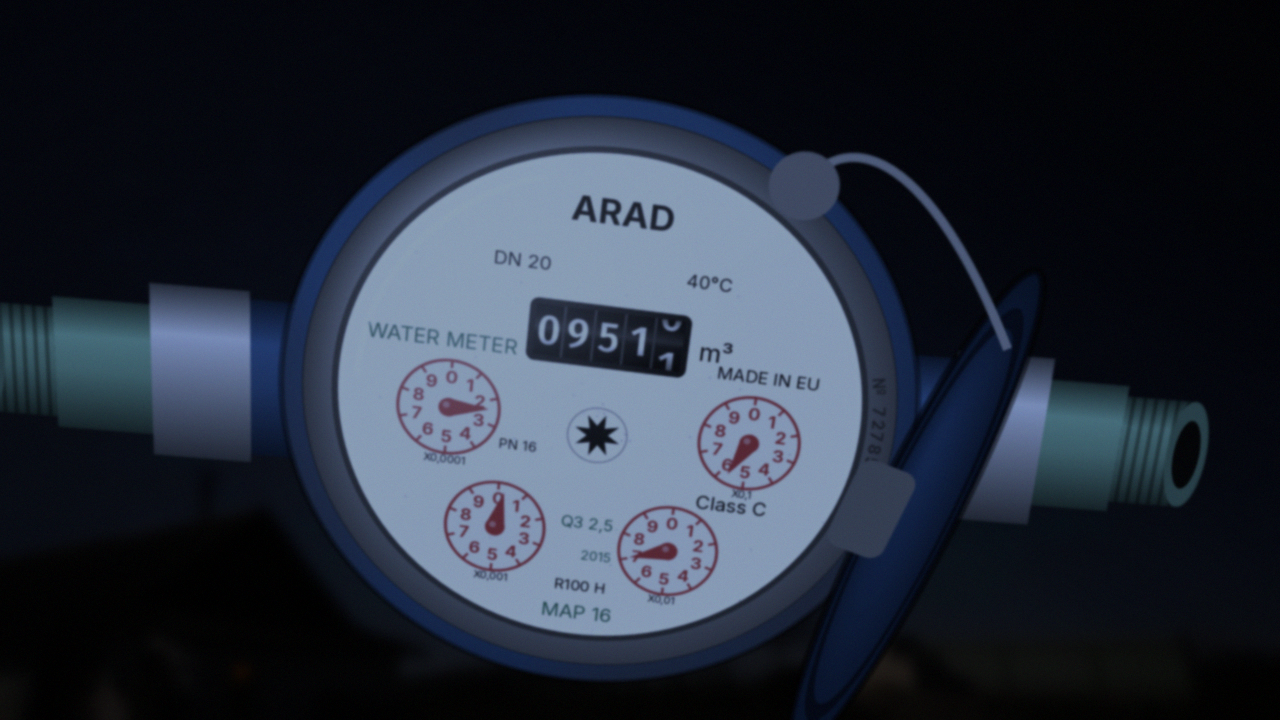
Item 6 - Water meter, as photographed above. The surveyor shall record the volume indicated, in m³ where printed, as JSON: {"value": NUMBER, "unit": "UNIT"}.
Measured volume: {"value": 9510.5702, "unit": "m³"}
